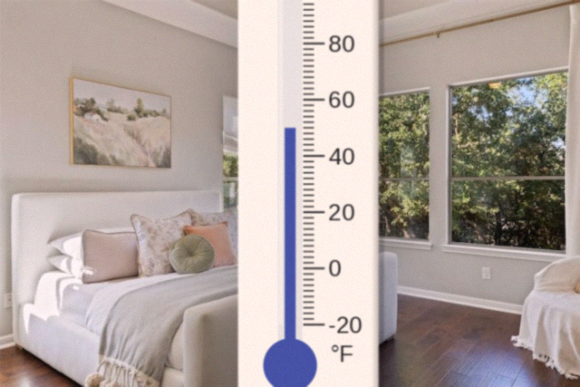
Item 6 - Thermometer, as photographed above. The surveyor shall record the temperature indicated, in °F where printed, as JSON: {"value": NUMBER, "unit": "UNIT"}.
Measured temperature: {"value": 50, "unit": "°F"}
